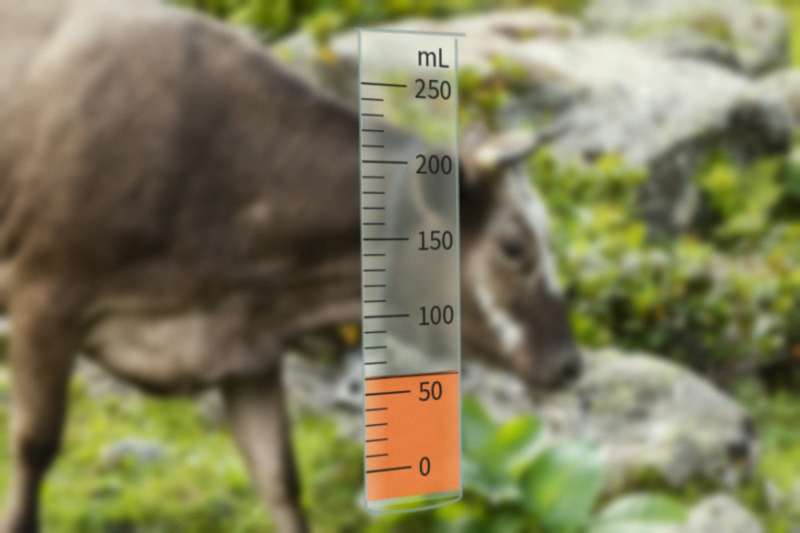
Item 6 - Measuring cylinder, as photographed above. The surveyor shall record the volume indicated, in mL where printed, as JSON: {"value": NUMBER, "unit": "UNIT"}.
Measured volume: {"value": 60, "unit": "mL"}
